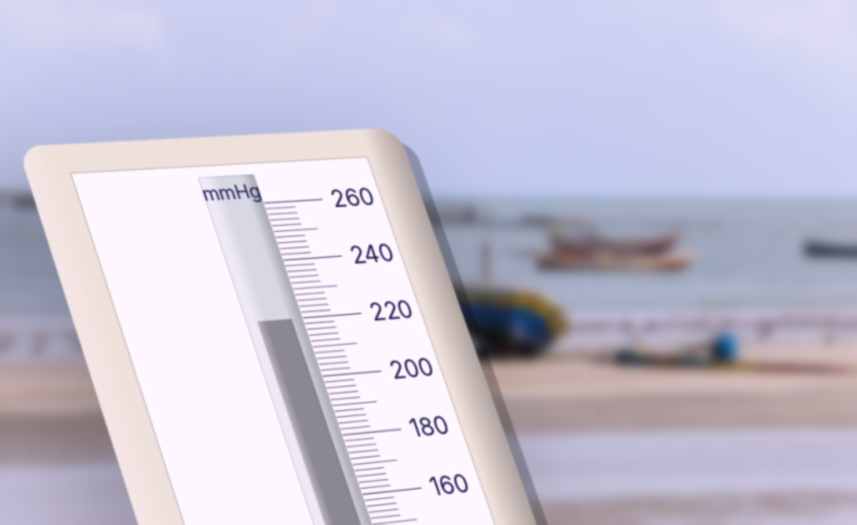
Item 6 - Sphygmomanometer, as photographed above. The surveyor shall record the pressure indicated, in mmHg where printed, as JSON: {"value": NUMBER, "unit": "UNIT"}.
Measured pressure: {"value": 220, "unit": "mmHg"}
